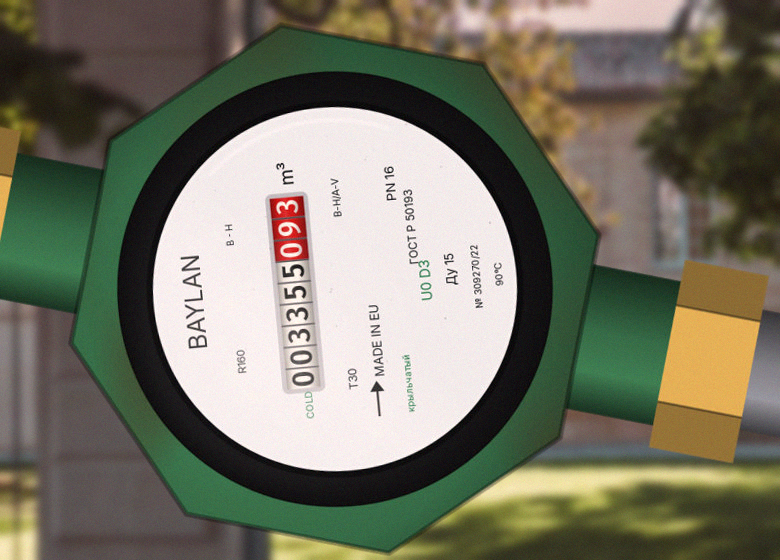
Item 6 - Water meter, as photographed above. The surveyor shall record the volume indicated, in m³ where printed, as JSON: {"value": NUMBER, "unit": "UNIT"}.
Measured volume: {"value": 3355.093, "unit": "m³"}
